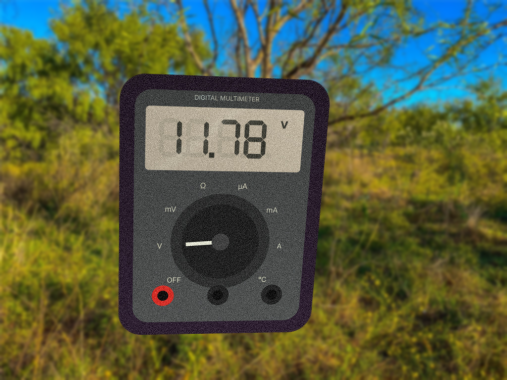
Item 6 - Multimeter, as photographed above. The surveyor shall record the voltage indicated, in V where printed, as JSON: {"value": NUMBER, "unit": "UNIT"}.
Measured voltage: {"value": 11.78, "unit": "V"}
